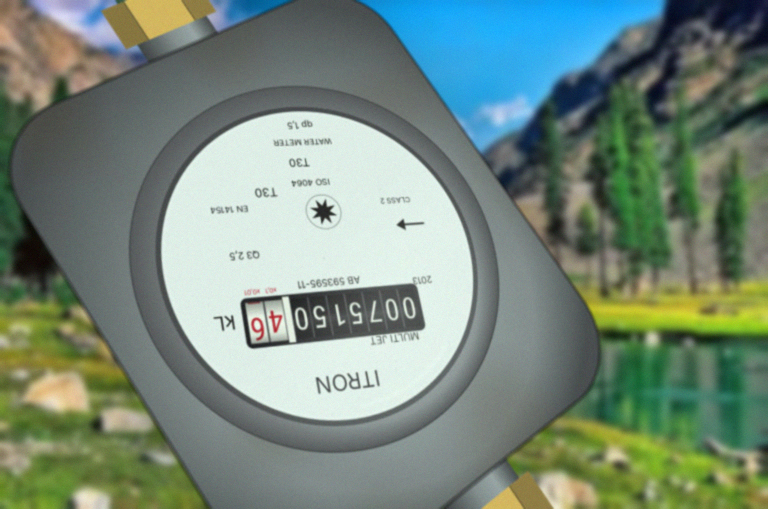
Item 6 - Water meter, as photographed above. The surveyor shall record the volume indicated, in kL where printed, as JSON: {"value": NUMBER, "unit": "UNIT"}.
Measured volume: {"value": 75150.46, "unit": "kL"}
